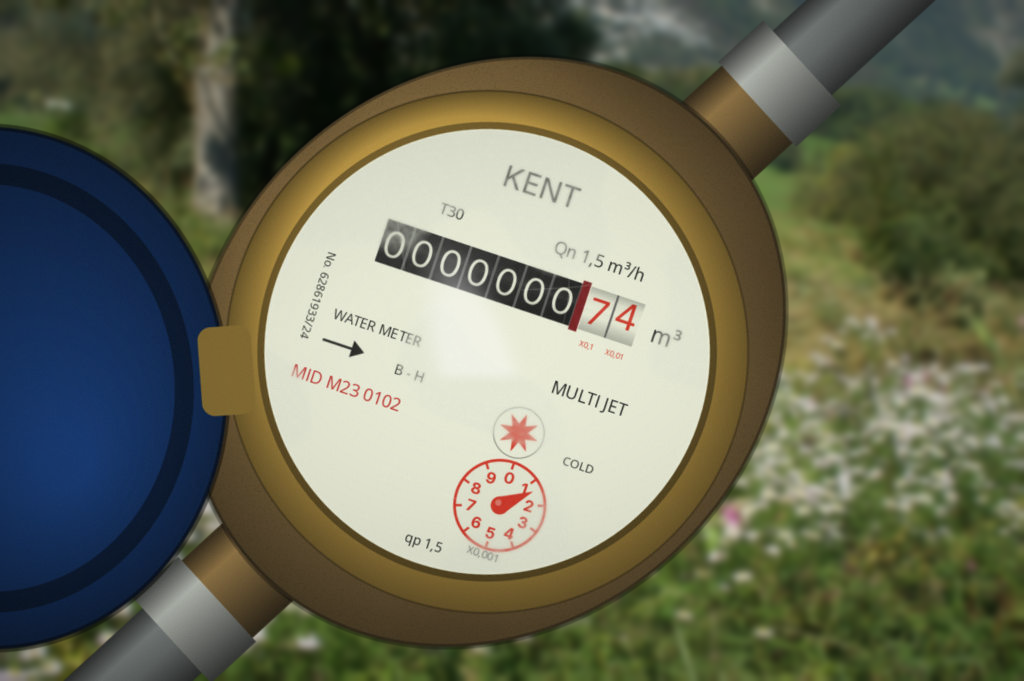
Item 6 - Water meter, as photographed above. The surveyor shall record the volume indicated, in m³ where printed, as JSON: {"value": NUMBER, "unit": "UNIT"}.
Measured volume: {"value": 0.741, "unit": "m³"}
